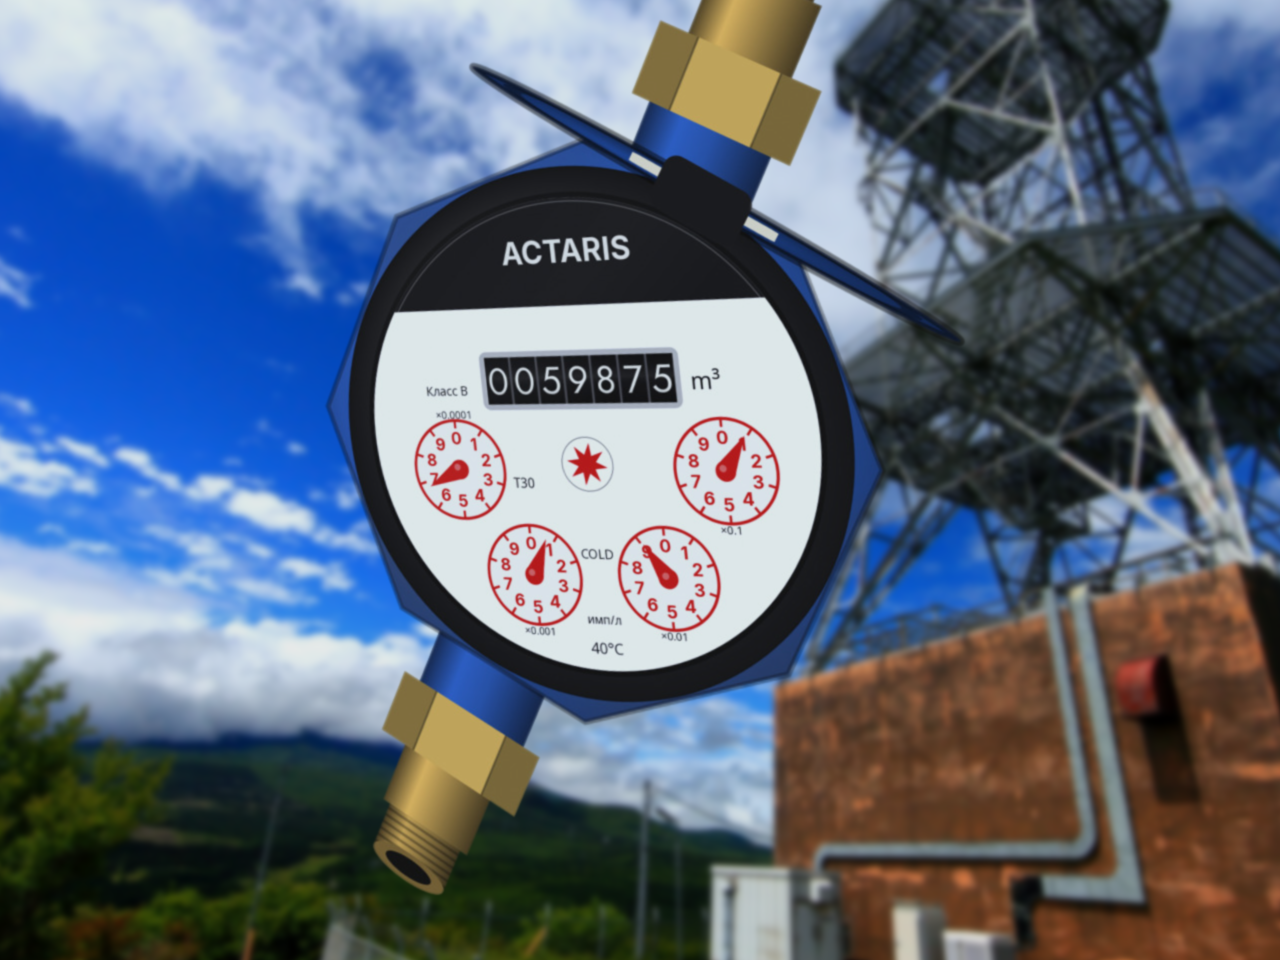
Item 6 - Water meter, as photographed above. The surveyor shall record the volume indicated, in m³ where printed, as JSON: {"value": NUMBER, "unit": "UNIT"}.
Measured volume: {"value": 59875.0906, "unit": "m³"}
